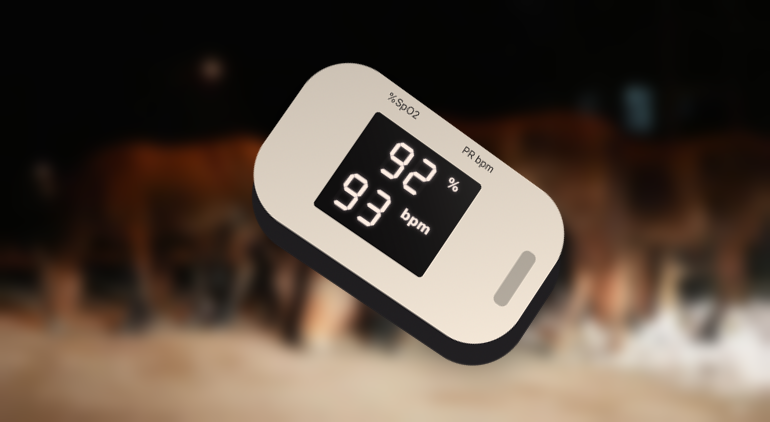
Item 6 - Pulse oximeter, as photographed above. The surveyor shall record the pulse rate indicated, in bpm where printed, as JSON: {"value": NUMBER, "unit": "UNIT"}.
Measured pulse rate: {"value": 93, "unit": "bpm"}
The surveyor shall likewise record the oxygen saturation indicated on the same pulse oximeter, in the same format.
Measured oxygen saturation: {"value": 92, "unit": "%"}
